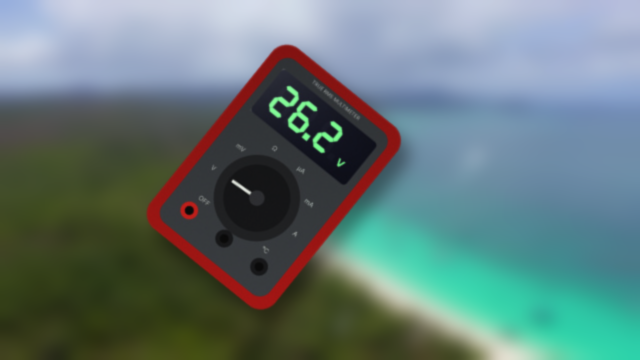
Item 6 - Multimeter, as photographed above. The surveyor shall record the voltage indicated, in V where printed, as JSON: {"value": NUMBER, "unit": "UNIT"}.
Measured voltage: {"value": 26.2, "unit": "V"}
